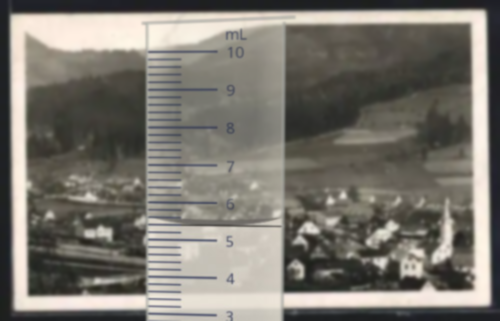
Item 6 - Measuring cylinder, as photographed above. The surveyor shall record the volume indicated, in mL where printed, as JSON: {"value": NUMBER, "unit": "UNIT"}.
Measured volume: {"value": 5.4, "unit": "mL"}
